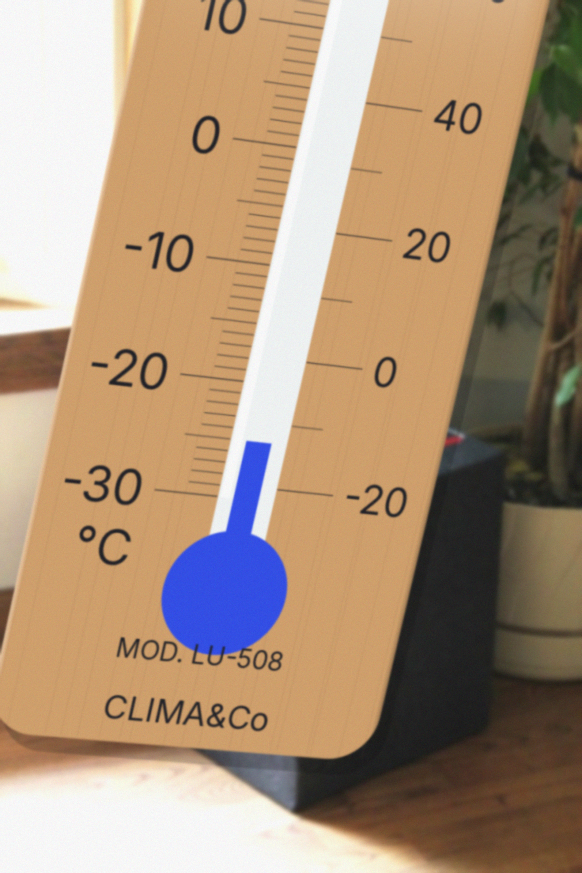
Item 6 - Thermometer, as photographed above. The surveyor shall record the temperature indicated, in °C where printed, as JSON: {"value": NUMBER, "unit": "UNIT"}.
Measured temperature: {"value": -25, "unit": "°C"}
